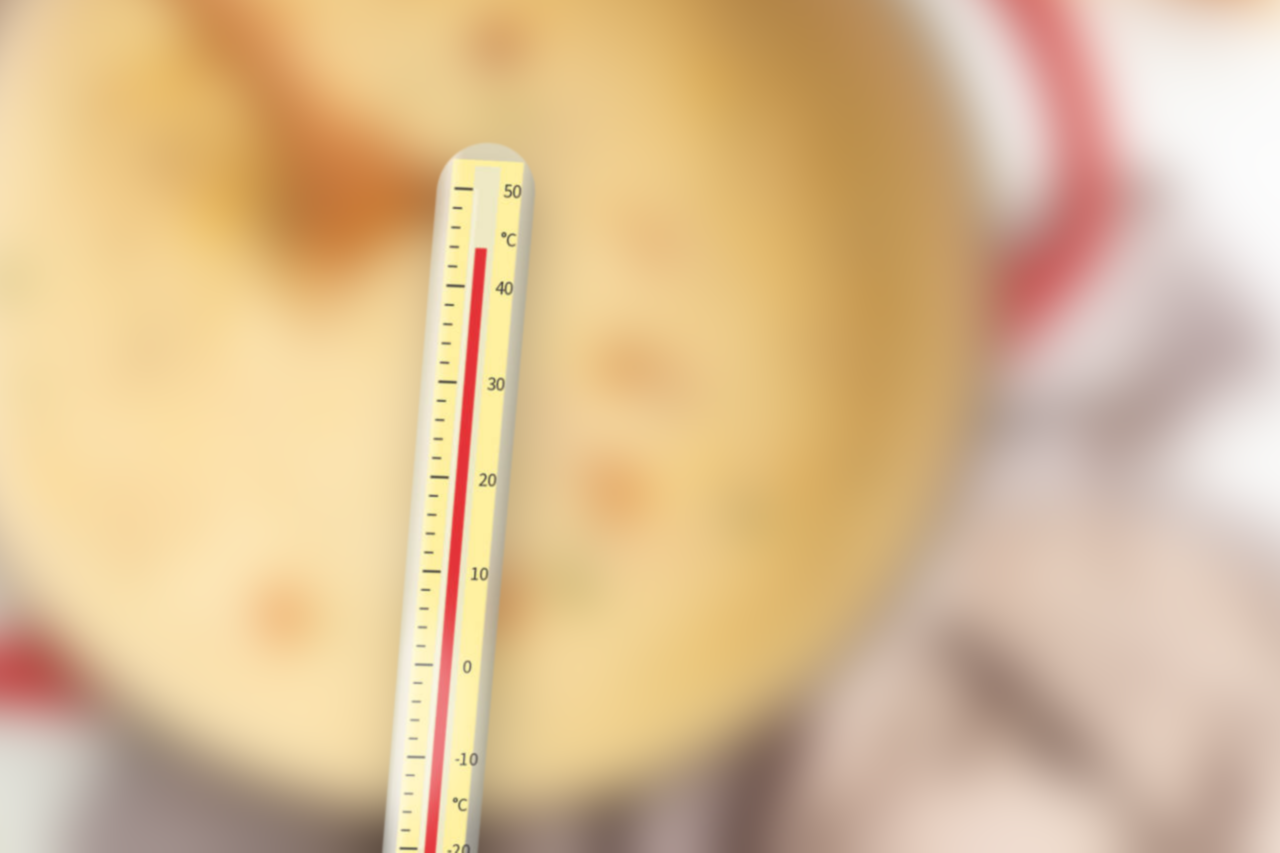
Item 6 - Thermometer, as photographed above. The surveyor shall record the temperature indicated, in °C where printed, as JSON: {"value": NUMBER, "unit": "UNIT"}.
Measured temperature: {"value": 44, "unit": "°C"}
